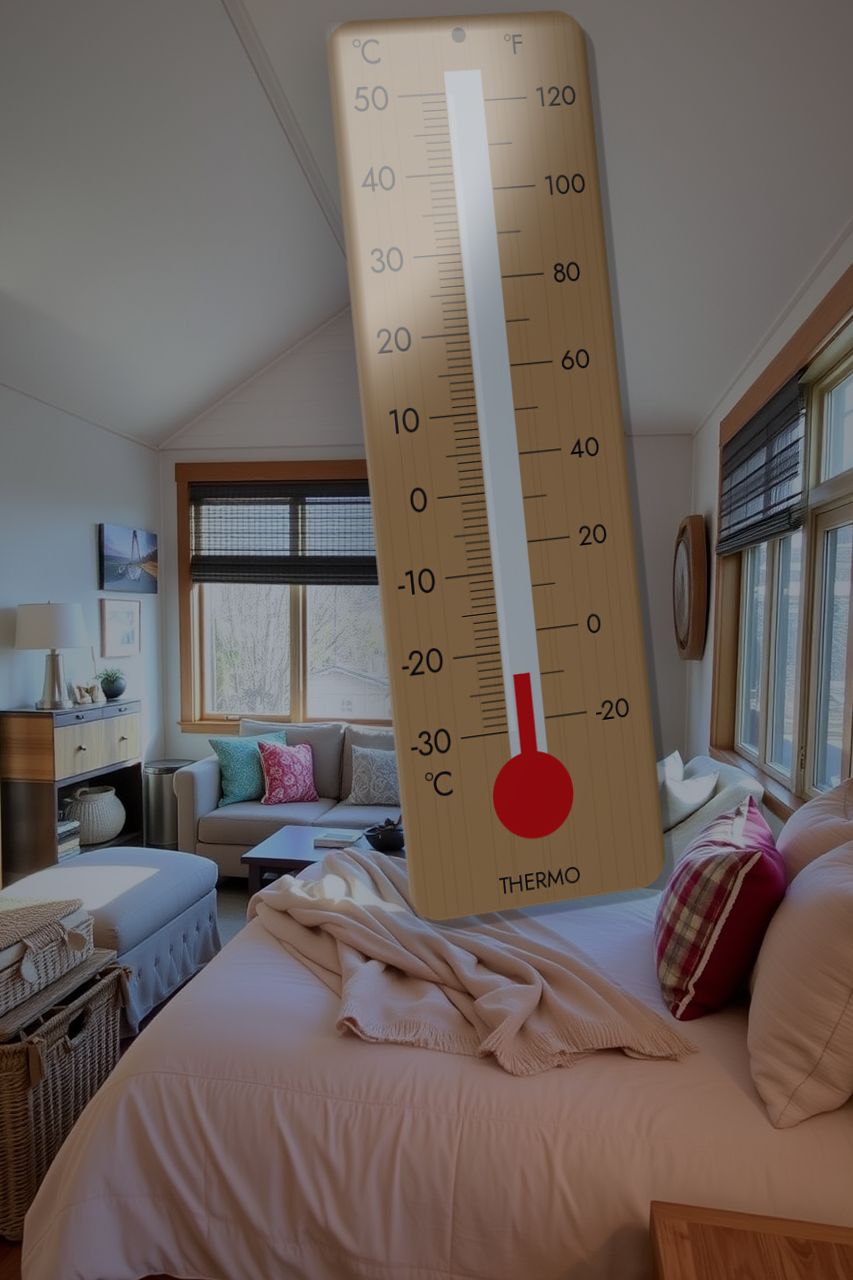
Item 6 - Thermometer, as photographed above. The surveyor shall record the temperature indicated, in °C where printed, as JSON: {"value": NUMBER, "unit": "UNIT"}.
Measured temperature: {"value": -23, "unit": "°C"}
